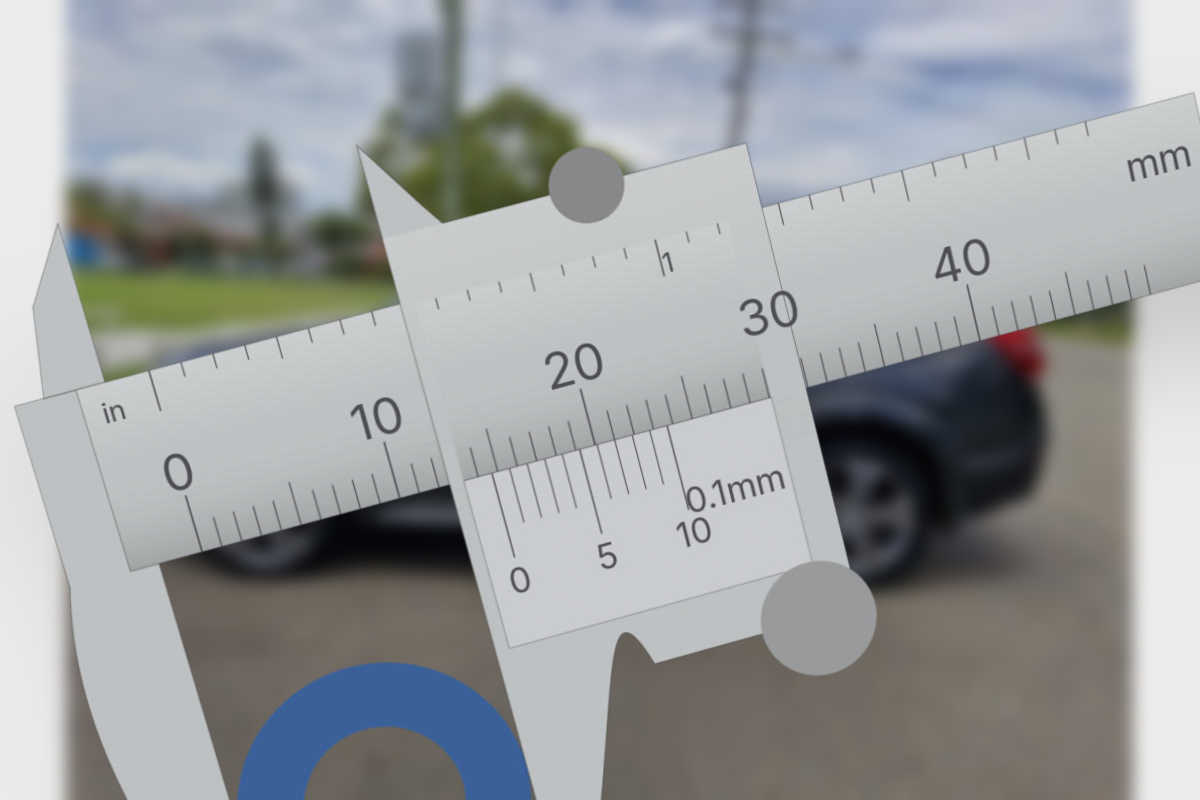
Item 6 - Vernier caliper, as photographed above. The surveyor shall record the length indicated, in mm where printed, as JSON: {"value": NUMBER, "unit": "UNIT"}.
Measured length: {"value": 14.7, "unit": "mm"}
